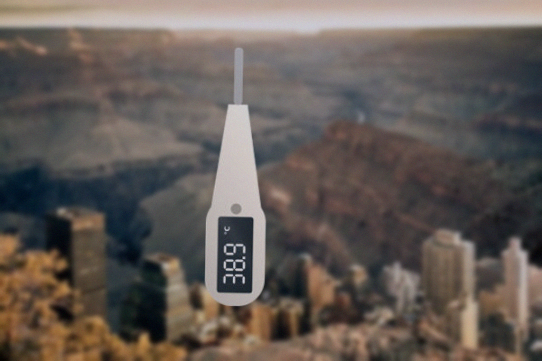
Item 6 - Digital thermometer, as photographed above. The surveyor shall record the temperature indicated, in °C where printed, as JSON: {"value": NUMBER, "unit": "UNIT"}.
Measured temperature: {"value": 38.9, "unit": "°C"}
